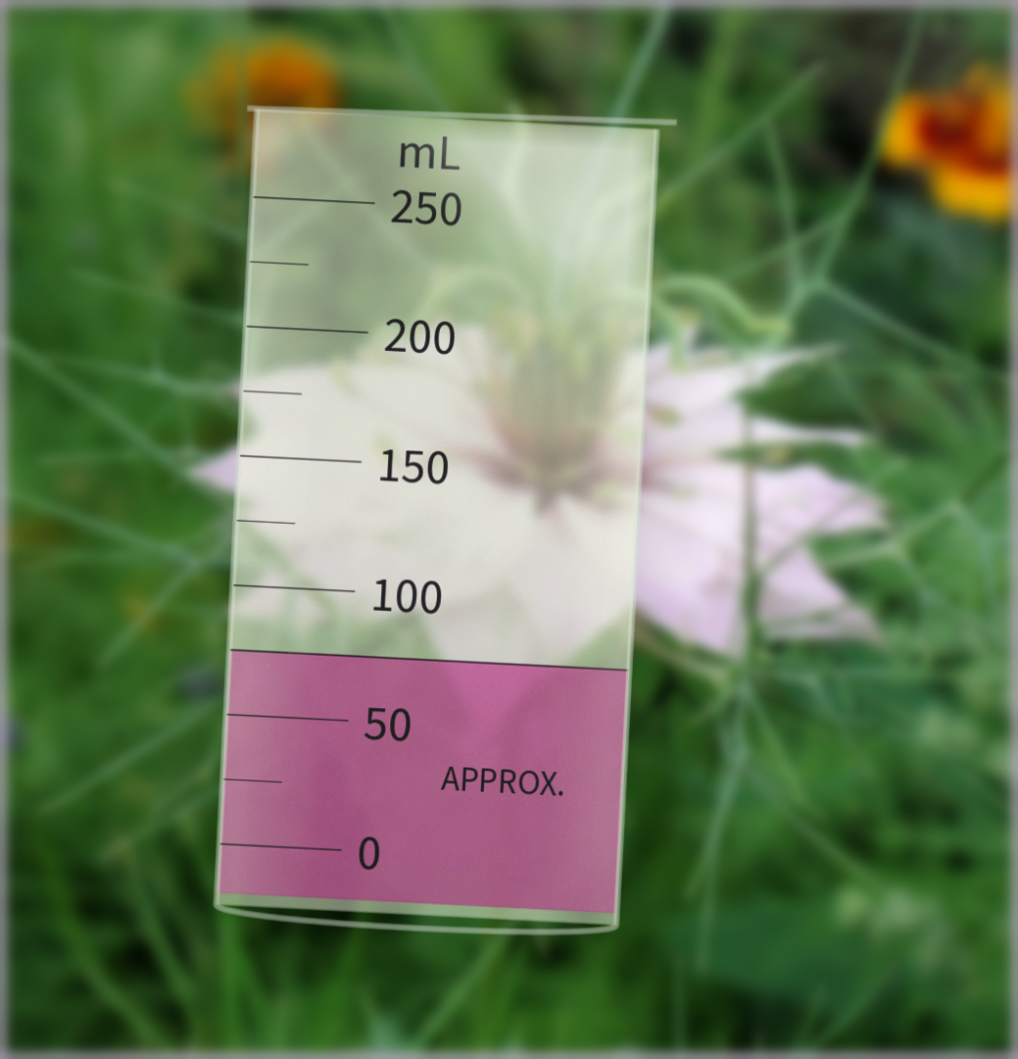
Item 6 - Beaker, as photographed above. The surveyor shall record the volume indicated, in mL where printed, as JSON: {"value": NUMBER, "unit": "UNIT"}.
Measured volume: {"value": 75, "unit": "mL"}
